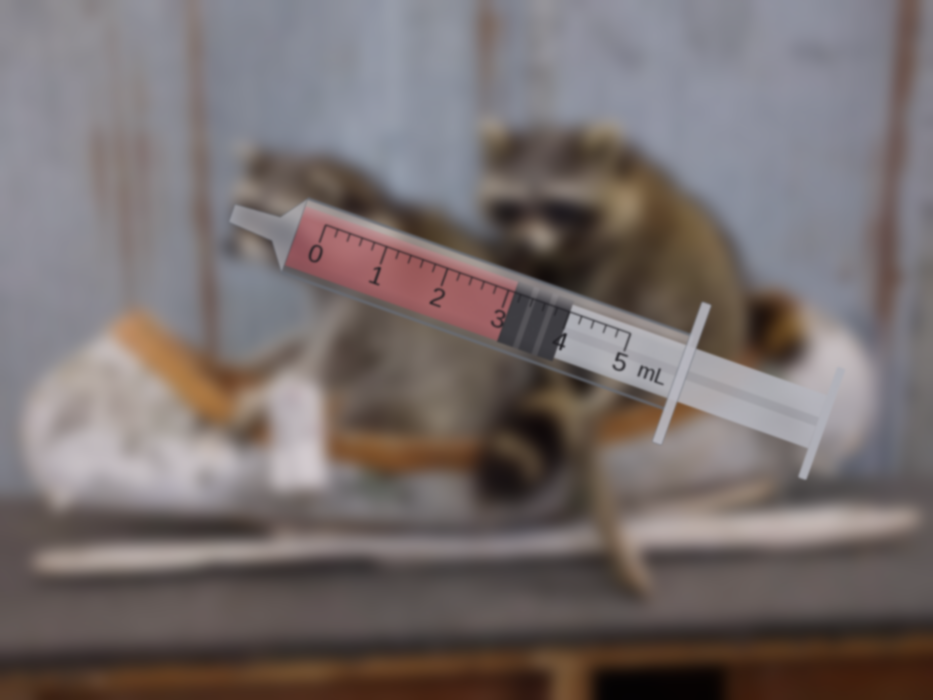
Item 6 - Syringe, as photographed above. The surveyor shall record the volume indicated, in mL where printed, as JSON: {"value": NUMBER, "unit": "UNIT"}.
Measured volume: {"value": 3.1, "unit": "mL"}
